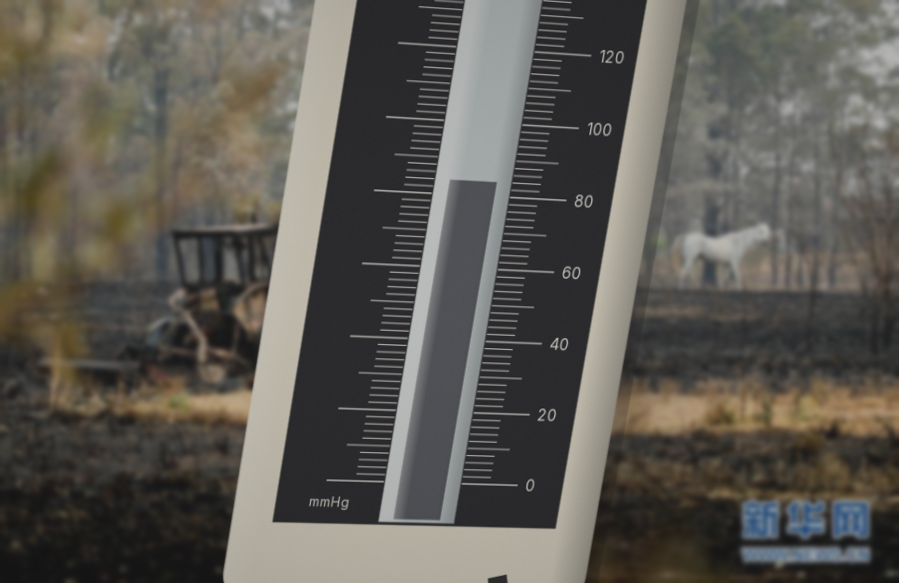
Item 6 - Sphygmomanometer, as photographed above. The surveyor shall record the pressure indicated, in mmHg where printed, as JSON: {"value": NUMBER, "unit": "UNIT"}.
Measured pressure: {"value": 84, "unit": "mmHg"}
